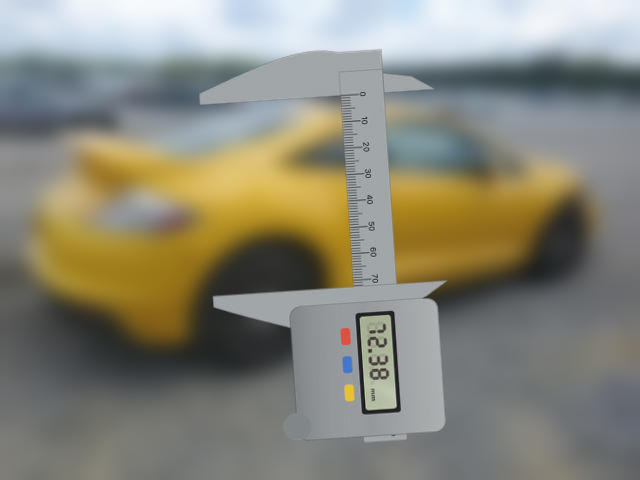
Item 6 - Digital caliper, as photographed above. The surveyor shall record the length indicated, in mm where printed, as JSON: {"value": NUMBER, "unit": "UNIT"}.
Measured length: {"value": 72.38, "unit": "mm"}
